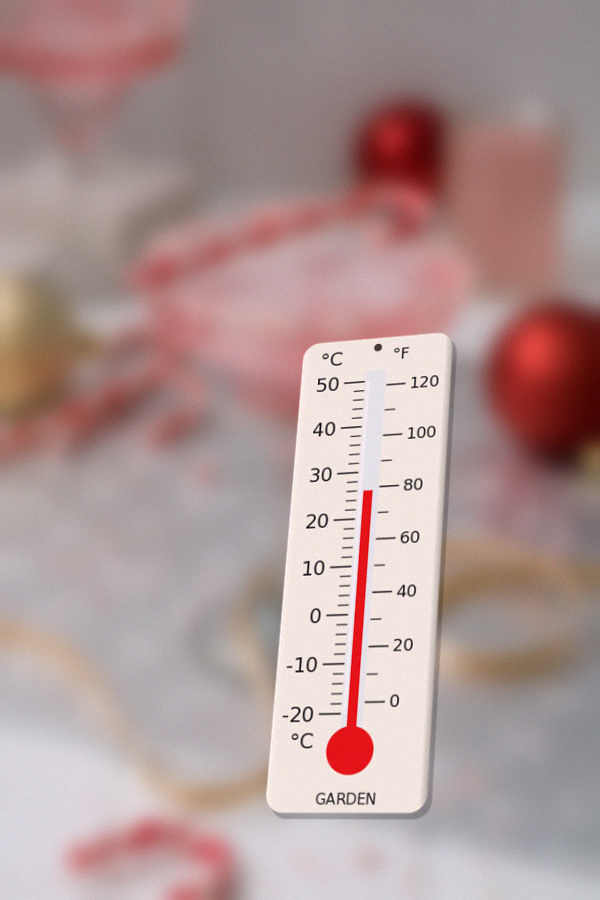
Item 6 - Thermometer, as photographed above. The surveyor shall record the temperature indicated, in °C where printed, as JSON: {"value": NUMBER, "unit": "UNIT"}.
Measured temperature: {"value": 26, "unit": "°C"}
